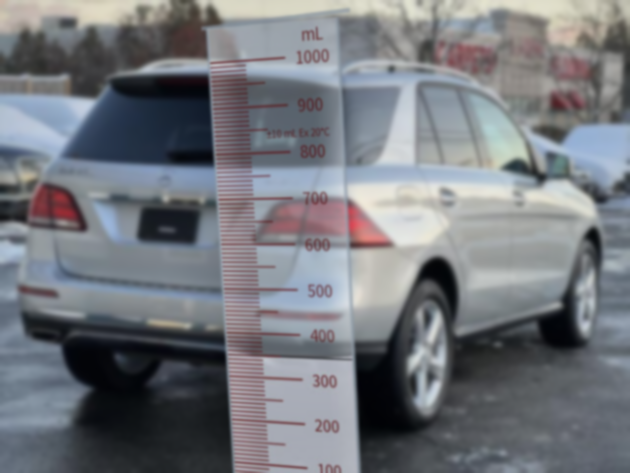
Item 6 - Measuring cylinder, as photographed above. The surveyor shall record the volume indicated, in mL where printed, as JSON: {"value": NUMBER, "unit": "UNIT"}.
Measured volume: {"value": 350, "unit": "mL"}
